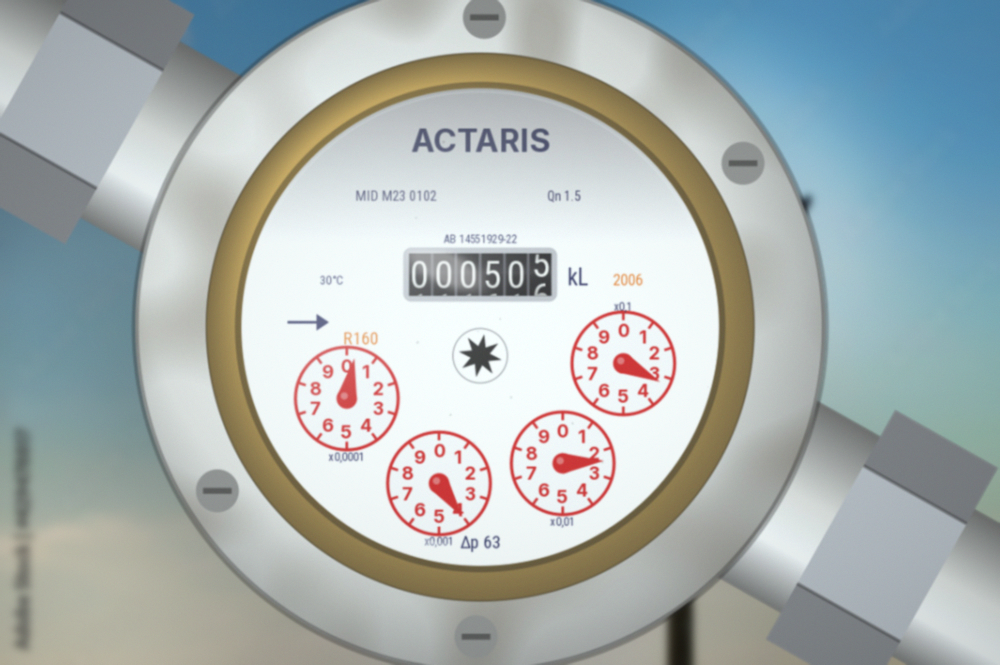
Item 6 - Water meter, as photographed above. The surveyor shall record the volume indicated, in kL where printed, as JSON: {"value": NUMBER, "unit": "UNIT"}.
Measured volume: {"value": 505.3240, "unit": "kL"}
